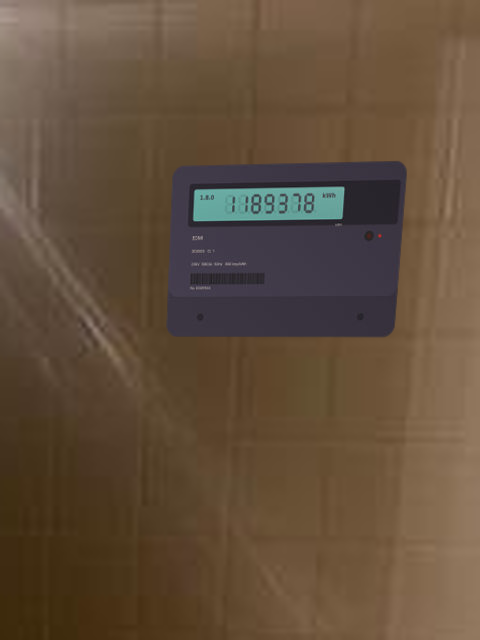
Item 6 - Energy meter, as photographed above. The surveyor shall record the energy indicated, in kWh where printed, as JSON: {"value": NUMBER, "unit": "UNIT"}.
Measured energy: {"value": 1189378, "unit": "kWh"}
